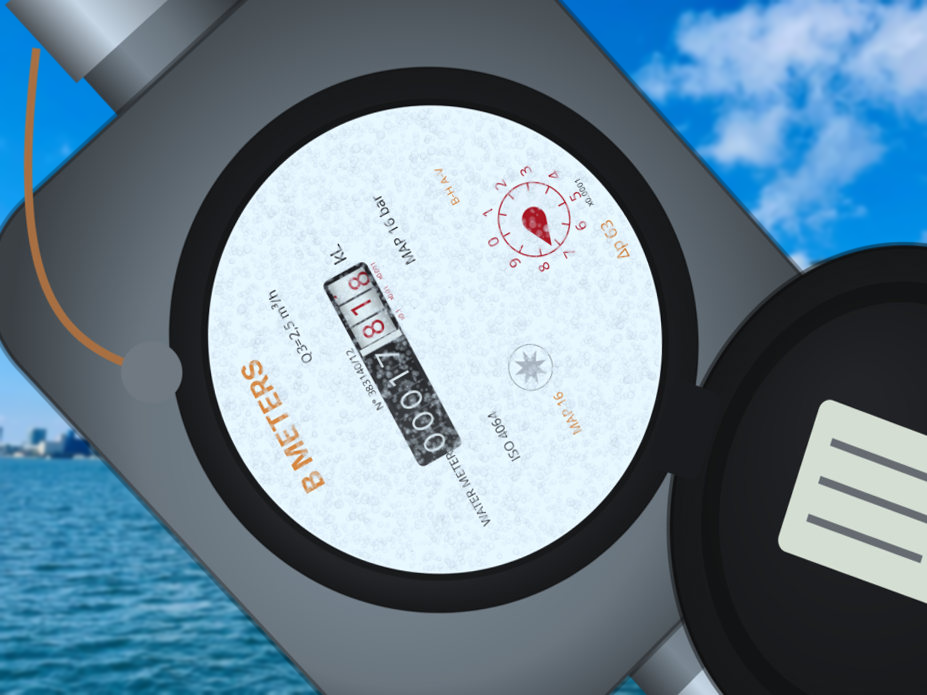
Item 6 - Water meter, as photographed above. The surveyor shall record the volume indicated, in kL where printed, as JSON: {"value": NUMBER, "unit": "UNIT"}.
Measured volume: {"value": 17.8177, "unit": "kL"}
